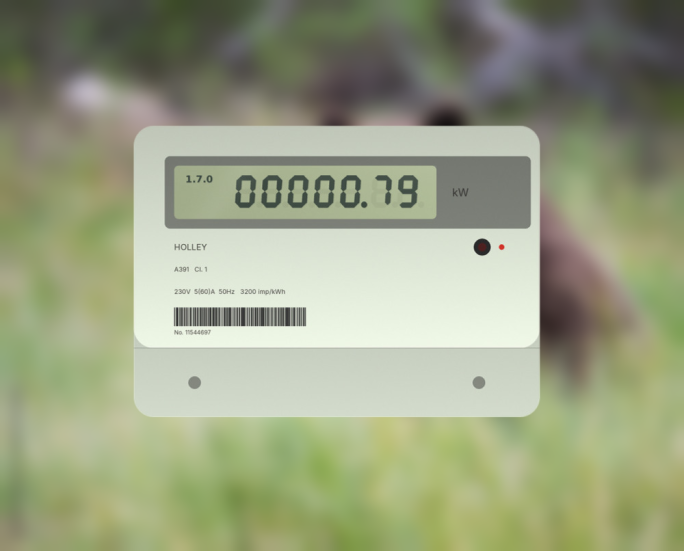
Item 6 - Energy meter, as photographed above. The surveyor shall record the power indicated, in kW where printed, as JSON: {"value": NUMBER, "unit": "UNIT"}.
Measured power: {"value": 0.79, "unit": "kW"}
